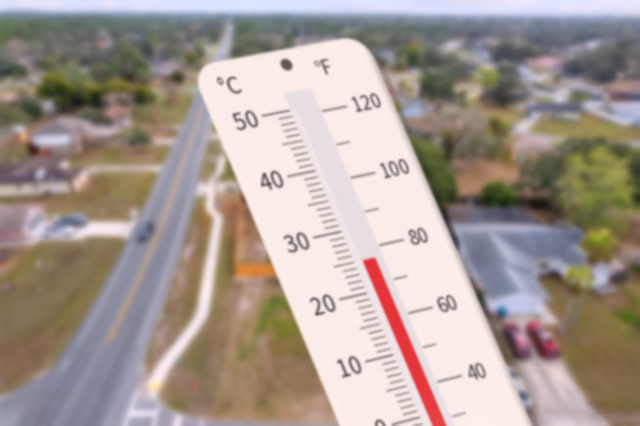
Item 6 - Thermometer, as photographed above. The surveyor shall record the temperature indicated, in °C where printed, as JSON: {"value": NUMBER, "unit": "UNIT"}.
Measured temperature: {"value": 25, "unit": "°C"}
